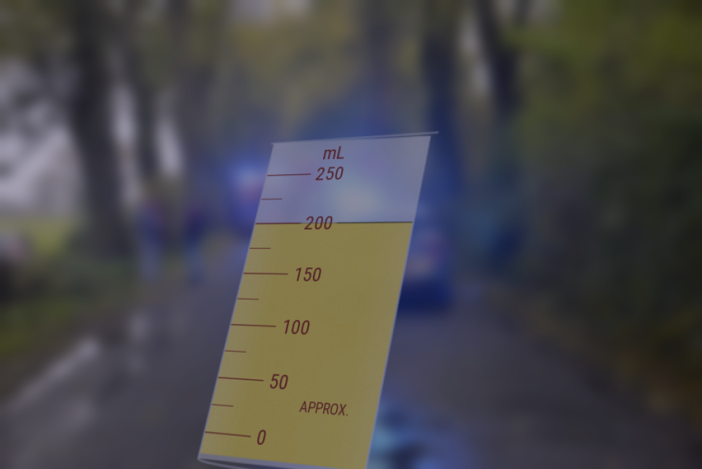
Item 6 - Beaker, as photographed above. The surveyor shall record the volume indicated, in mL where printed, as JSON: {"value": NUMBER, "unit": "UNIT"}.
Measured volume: {"value": 200, "unit": "mL"}
